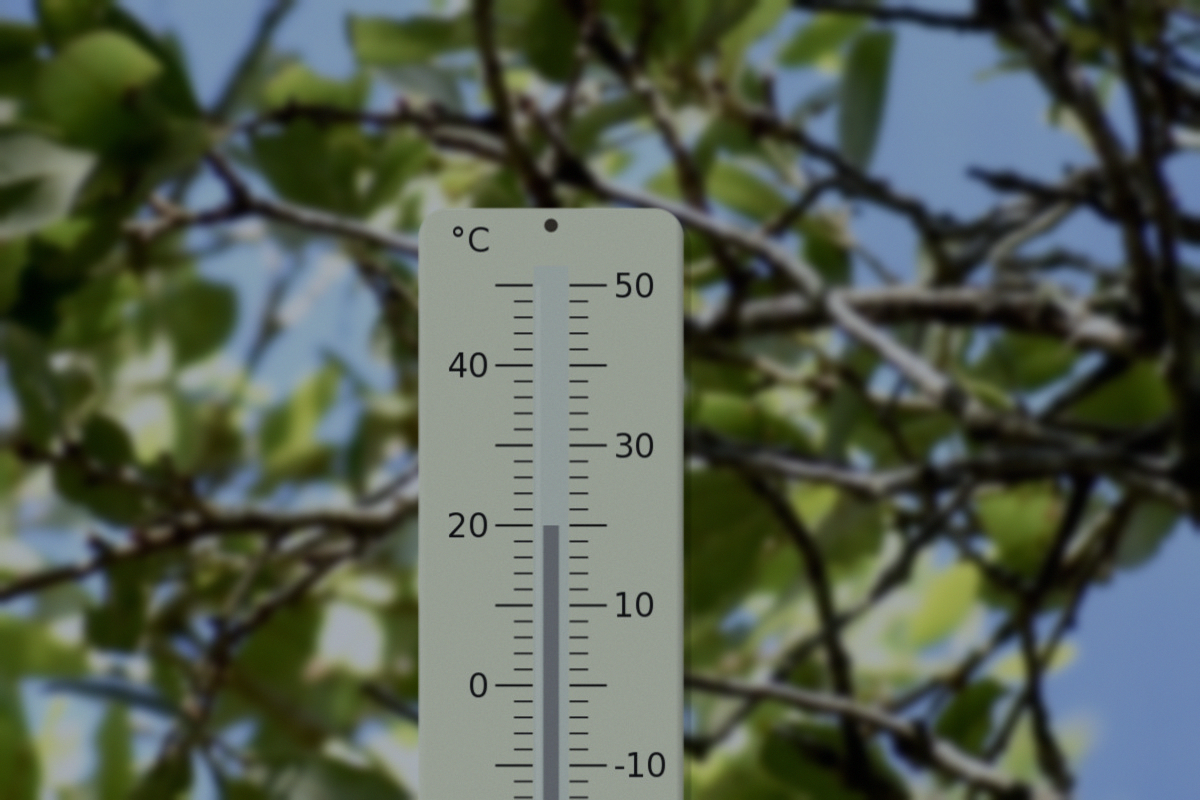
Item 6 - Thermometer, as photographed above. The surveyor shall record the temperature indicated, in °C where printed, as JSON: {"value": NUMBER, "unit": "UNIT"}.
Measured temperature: {"value": 20, "unit": "°C"}
